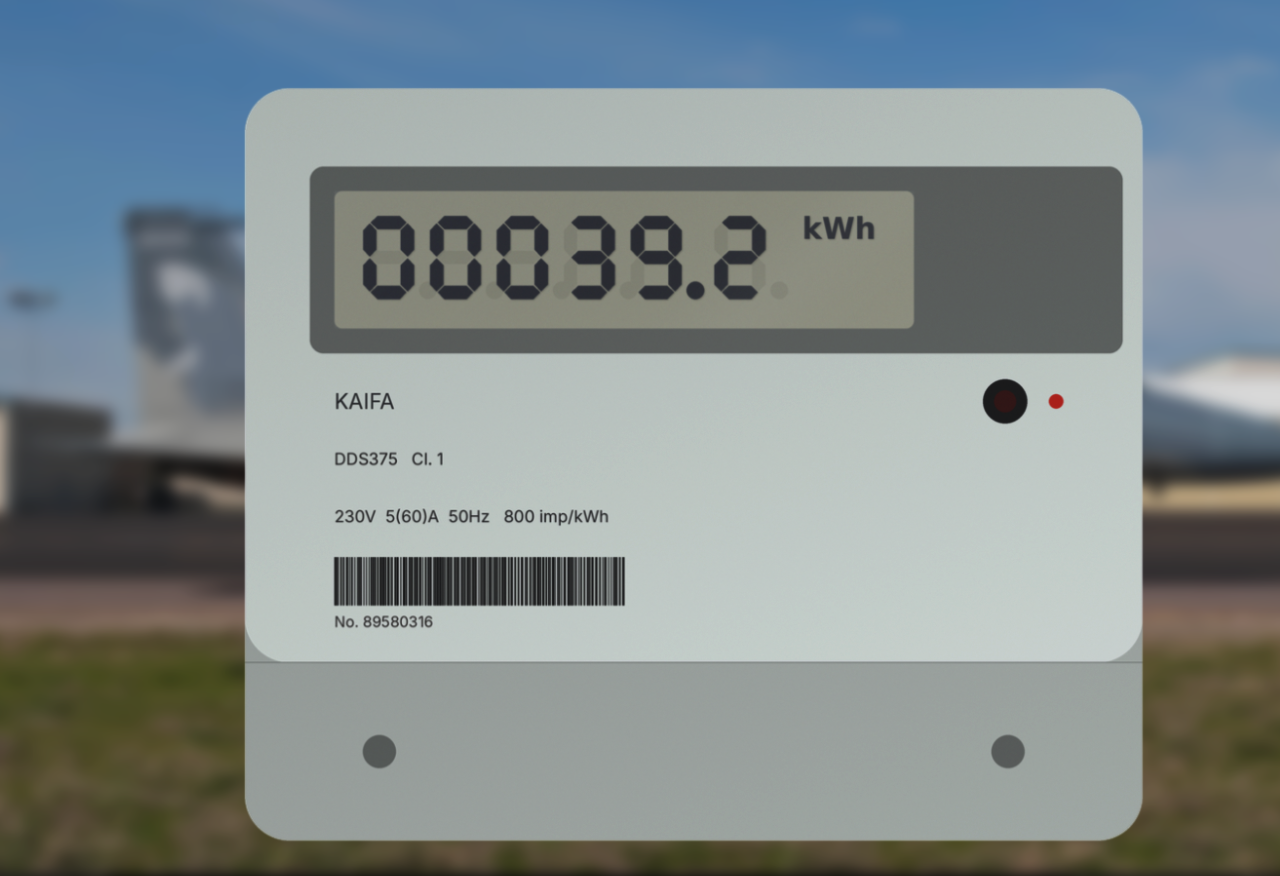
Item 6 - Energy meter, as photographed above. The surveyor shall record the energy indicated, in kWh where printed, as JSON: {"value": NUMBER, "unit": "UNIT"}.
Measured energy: {"value": 39.2, "unit": "kWh"}
